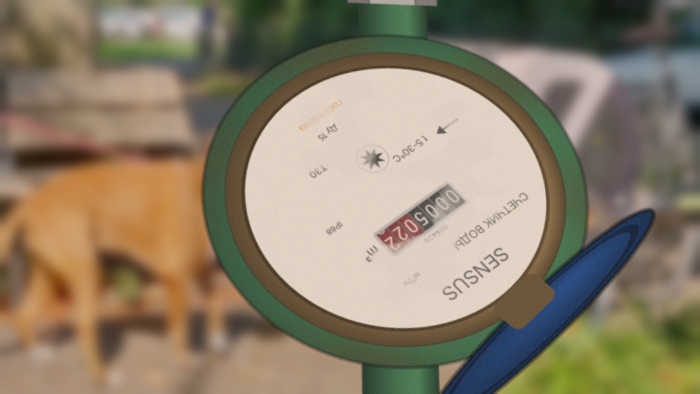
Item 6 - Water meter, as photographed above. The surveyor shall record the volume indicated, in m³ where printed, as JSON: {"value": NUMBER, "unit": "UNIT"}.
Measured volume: {"value": 5.022, "unit": "m³"}
